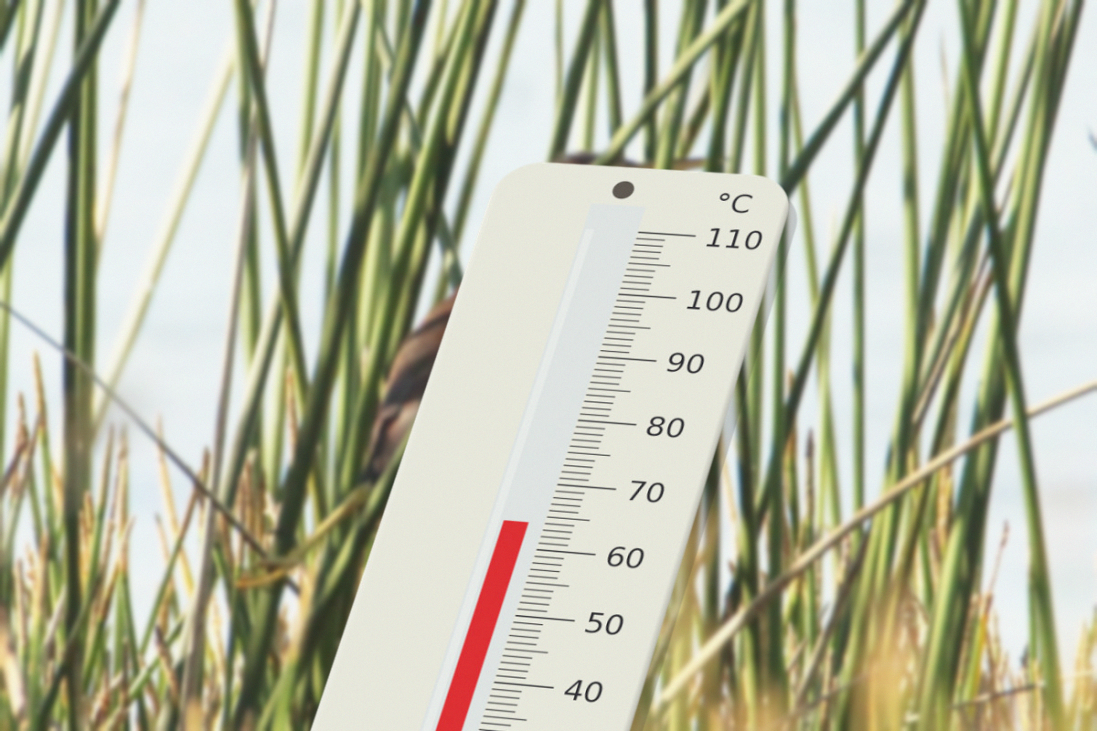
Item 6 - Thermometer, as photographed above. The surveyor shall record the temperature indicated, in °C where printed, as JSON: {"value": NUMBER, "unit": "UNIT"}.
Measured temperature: {"value": 64, "unit": "°C"}
